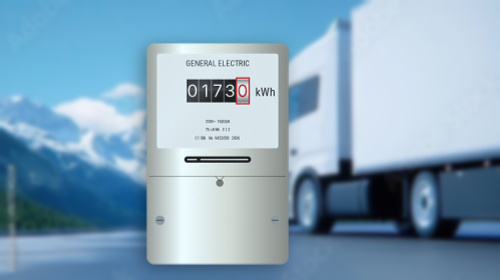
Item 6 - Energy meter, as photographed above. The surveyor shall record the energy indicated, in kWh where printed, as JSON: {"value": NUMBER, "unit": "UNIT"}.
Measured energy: {"value": 173.0, "unit": "kWh"}
